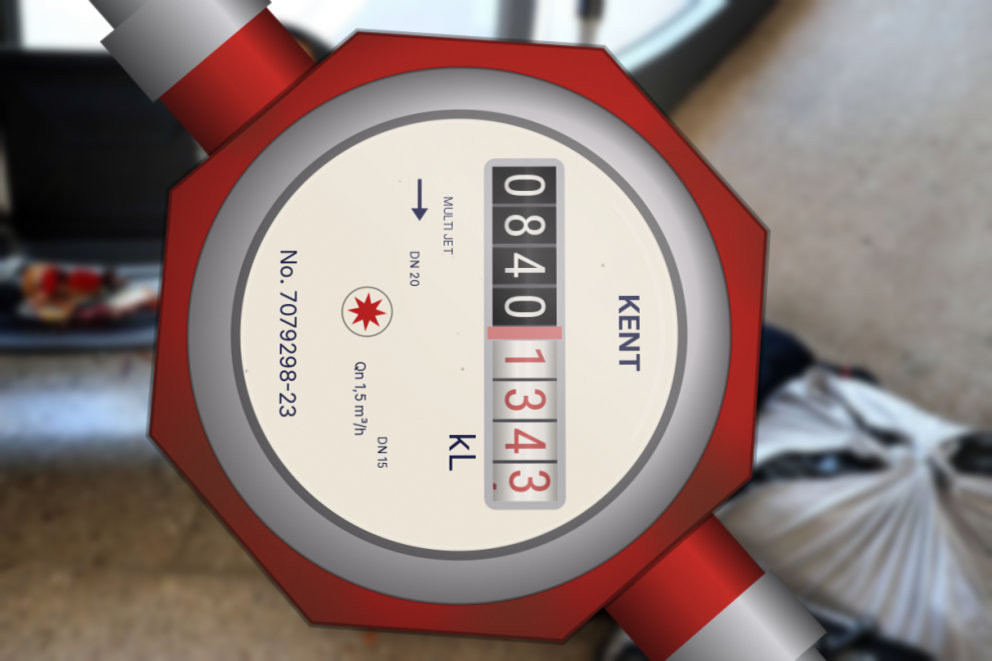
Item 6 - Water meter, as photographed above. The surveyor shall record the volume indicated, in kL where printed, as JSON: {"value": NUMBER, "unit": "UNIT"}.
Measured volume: {"value": 840.1343, "unit": "kL"}
